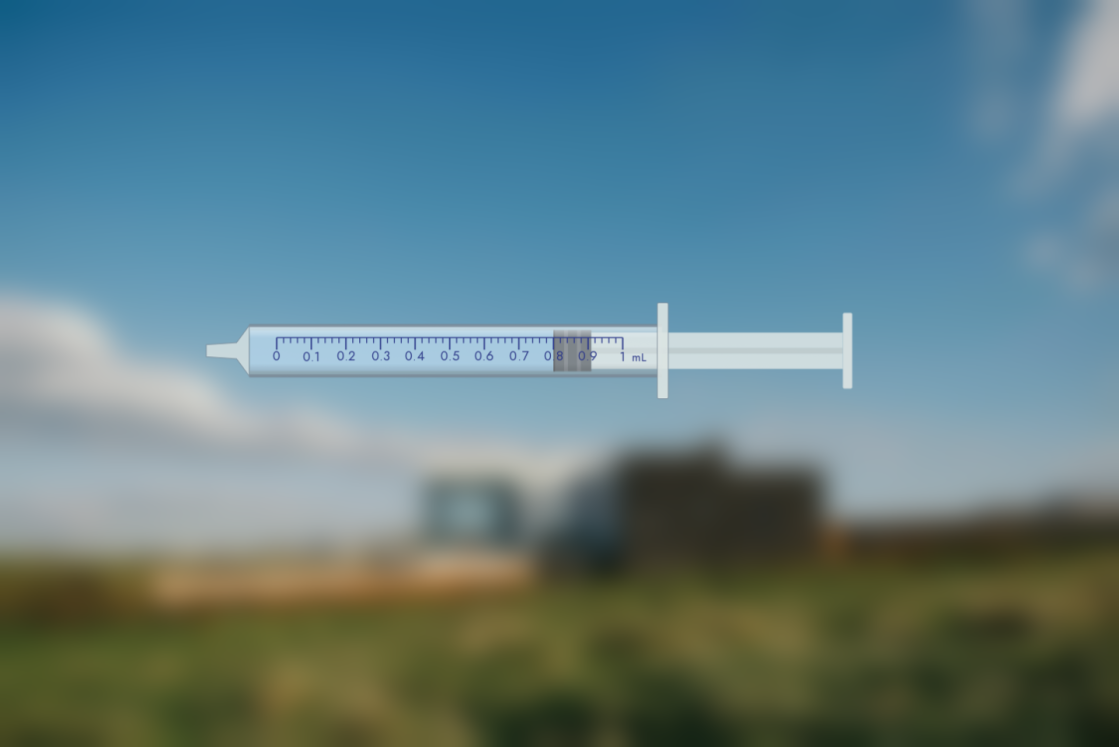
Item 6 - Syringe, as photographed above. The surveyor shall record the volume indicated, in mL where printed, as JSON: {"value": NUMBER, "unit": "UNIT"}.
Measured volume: {"value": 0.8, "unit": "mL"}
